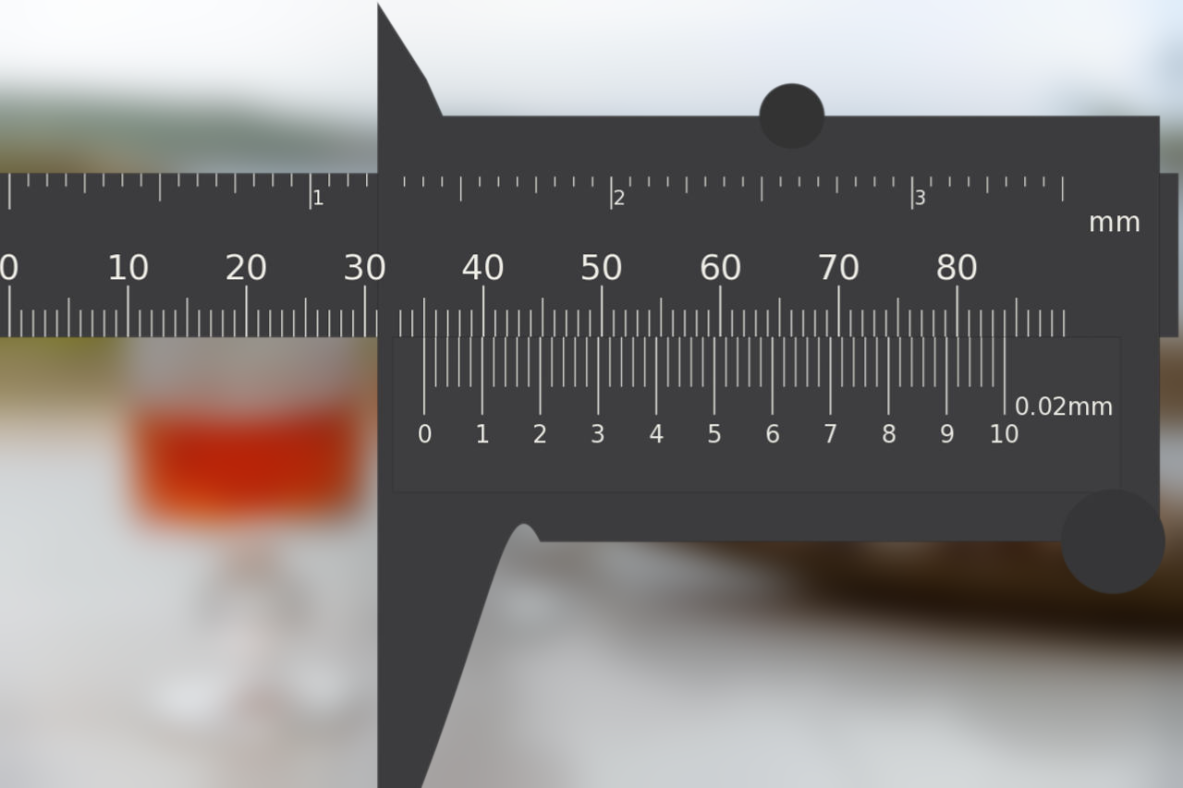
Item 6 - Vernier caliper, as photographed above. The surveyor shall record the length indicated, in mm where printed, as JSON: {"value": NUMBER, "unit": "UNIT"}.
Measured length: {"value": 35.0, "unit": "mm"}
